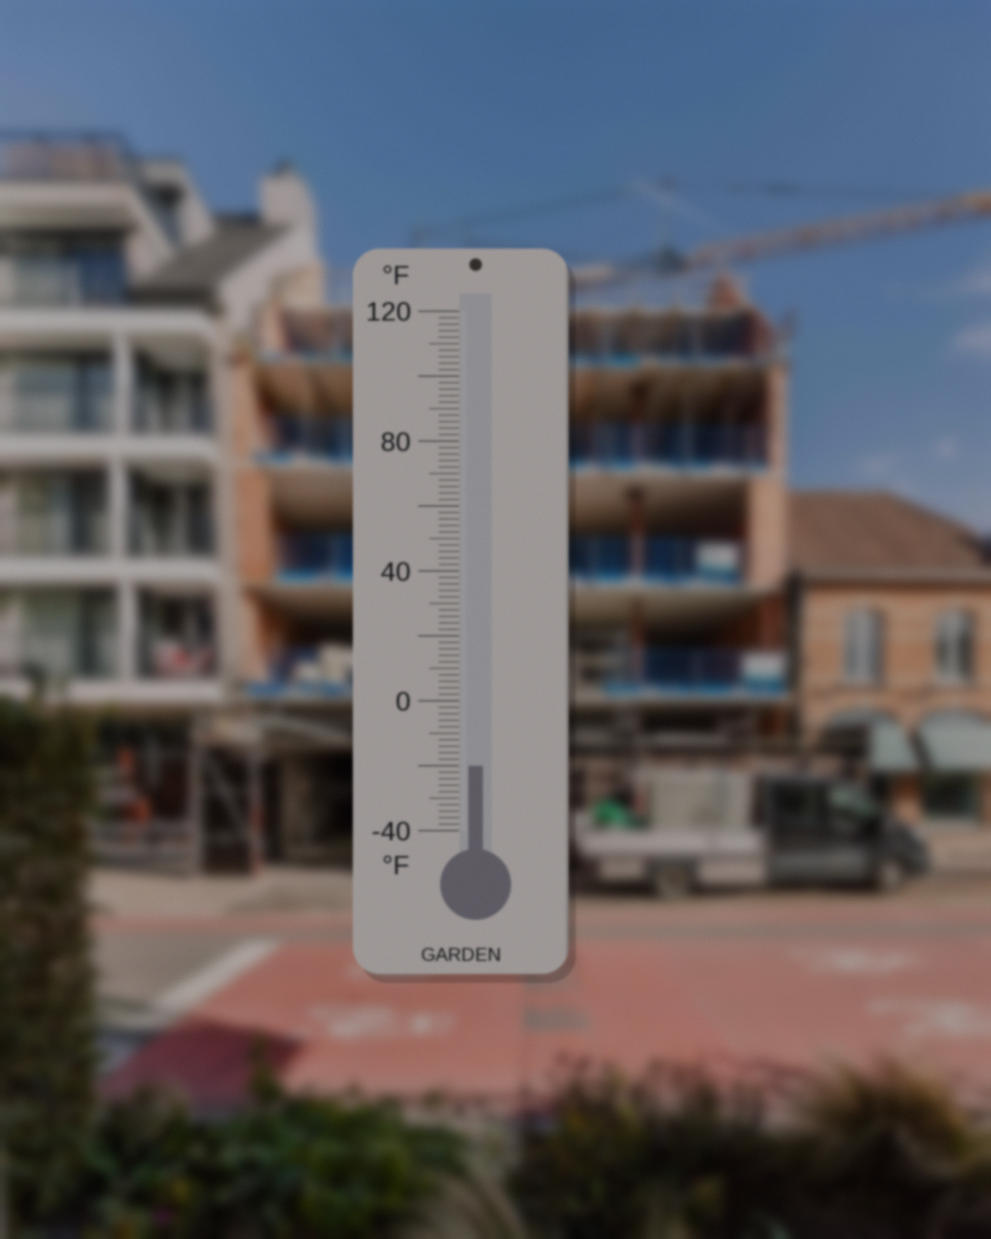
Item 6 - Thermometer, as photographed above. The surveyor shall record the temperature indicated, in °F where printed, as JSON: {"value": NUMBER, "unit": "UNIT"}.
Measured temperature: {"value": -20, "unit": "°F"}
